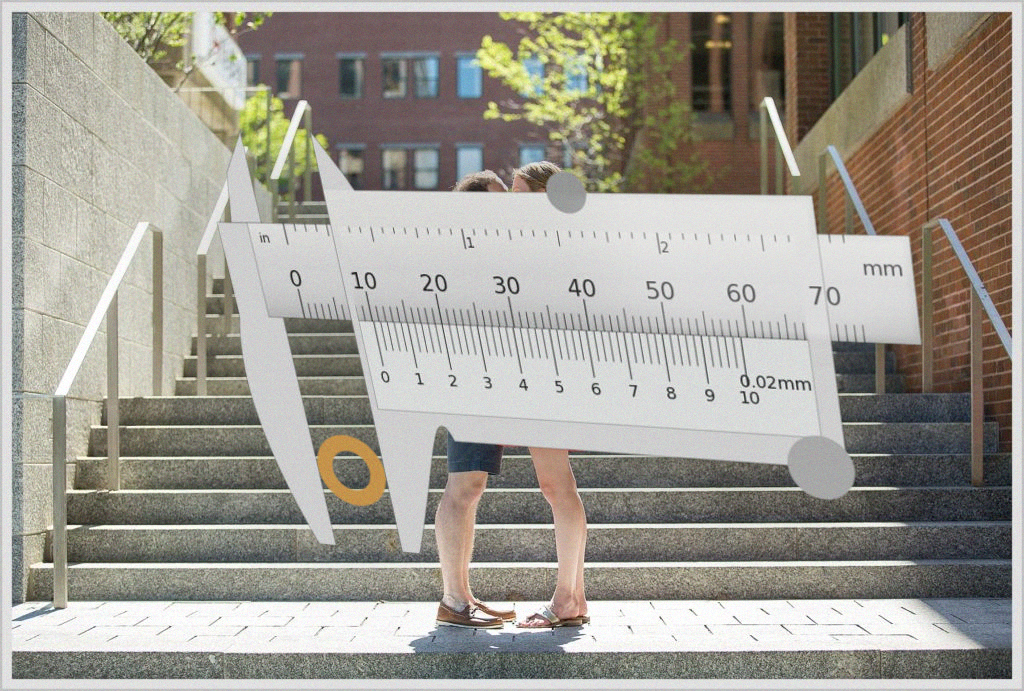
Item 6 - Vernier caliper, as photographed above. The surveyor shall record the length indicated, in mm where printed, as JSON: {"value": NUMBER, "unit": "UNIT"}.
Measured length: {"value": 10.2, "unit": "mm"}
